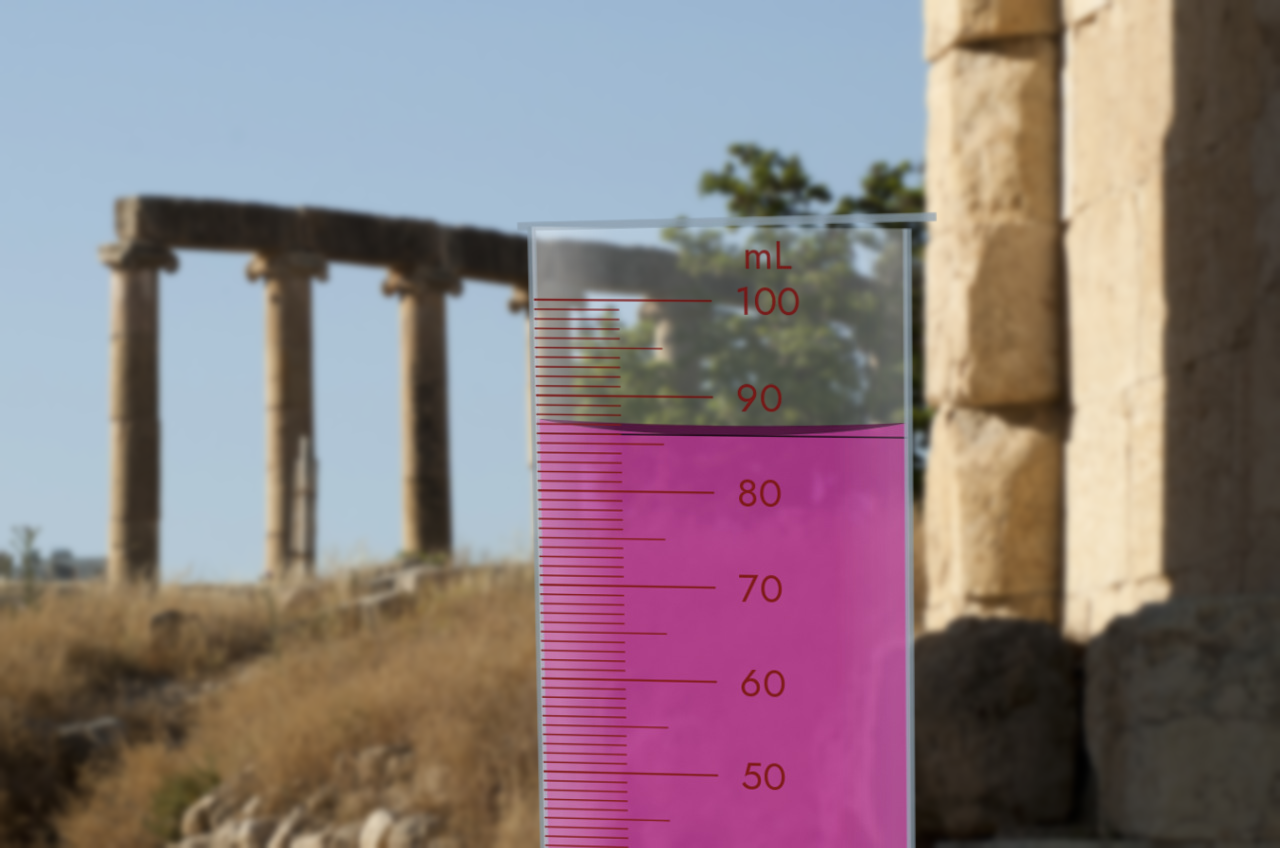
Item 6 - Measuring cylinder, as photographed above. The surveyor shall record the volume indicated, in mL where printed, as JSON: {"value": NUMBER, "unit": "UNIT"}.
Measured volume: {"value": 86, "unit": "mL"}
